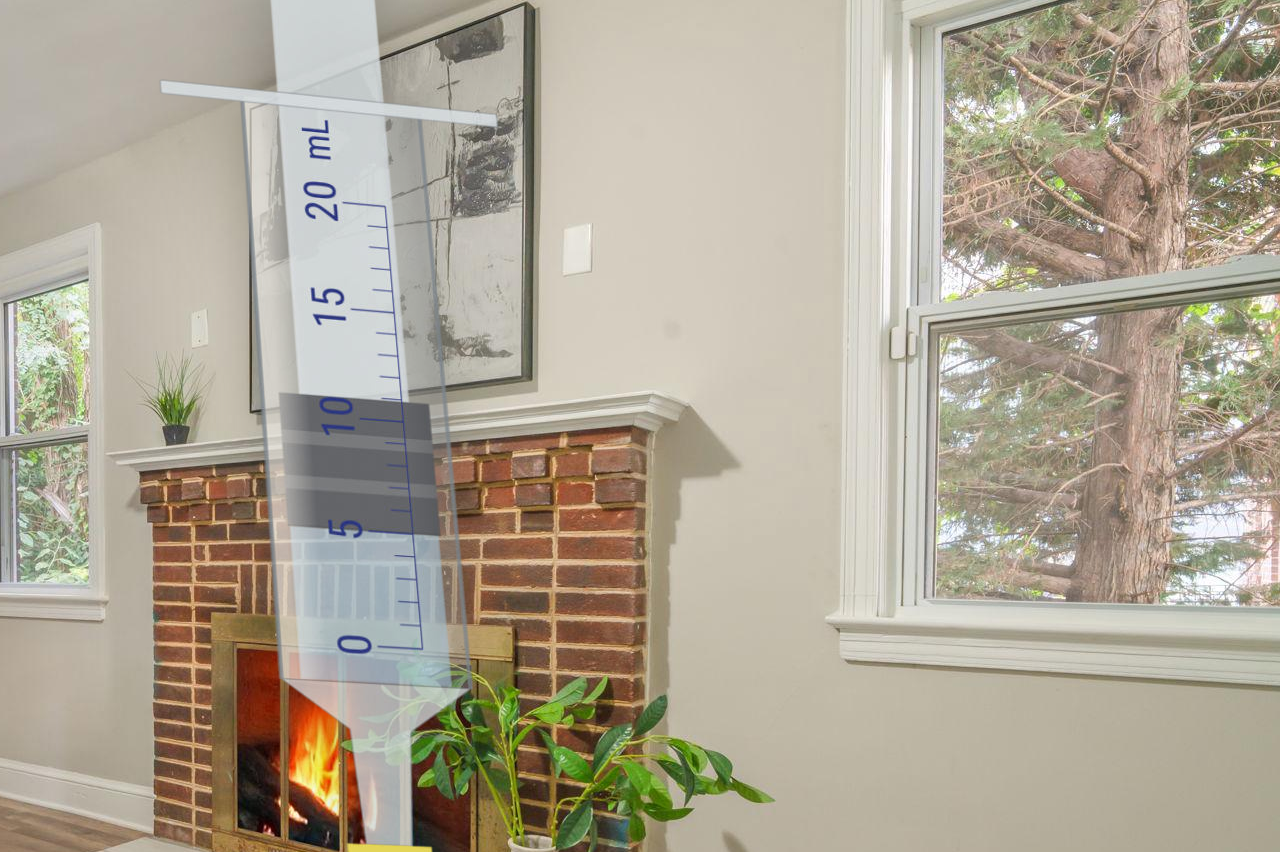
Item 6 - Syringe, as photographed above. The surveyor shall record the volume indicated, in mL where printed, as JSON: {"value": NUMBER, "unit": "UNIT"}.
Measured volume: {"value": 5, "unit": "mL"}
